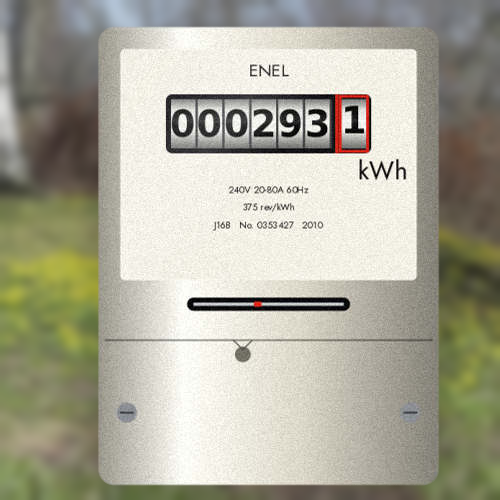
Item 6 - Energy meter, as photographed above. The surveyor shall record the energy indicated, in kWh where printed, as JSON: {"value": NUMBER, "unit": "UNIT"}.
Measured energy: {"value": 293.1, "unit": "kWh"}
